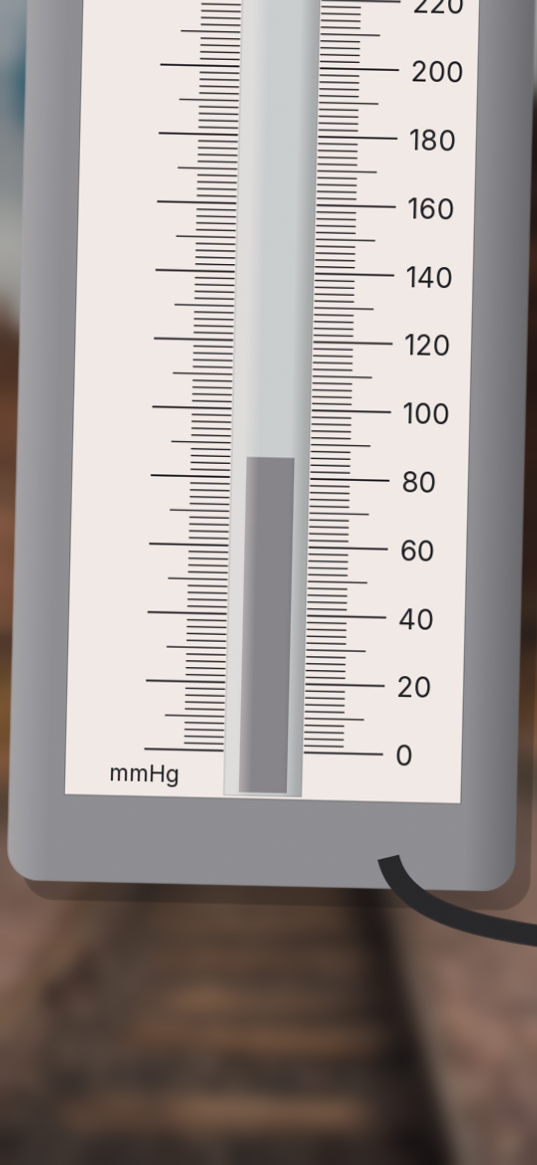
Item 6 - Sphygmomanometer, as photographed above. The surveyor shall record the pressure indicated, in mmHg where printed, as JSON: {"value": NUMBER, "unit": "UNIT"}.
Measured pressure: {"value": 86, "unit": "mmHg"}
